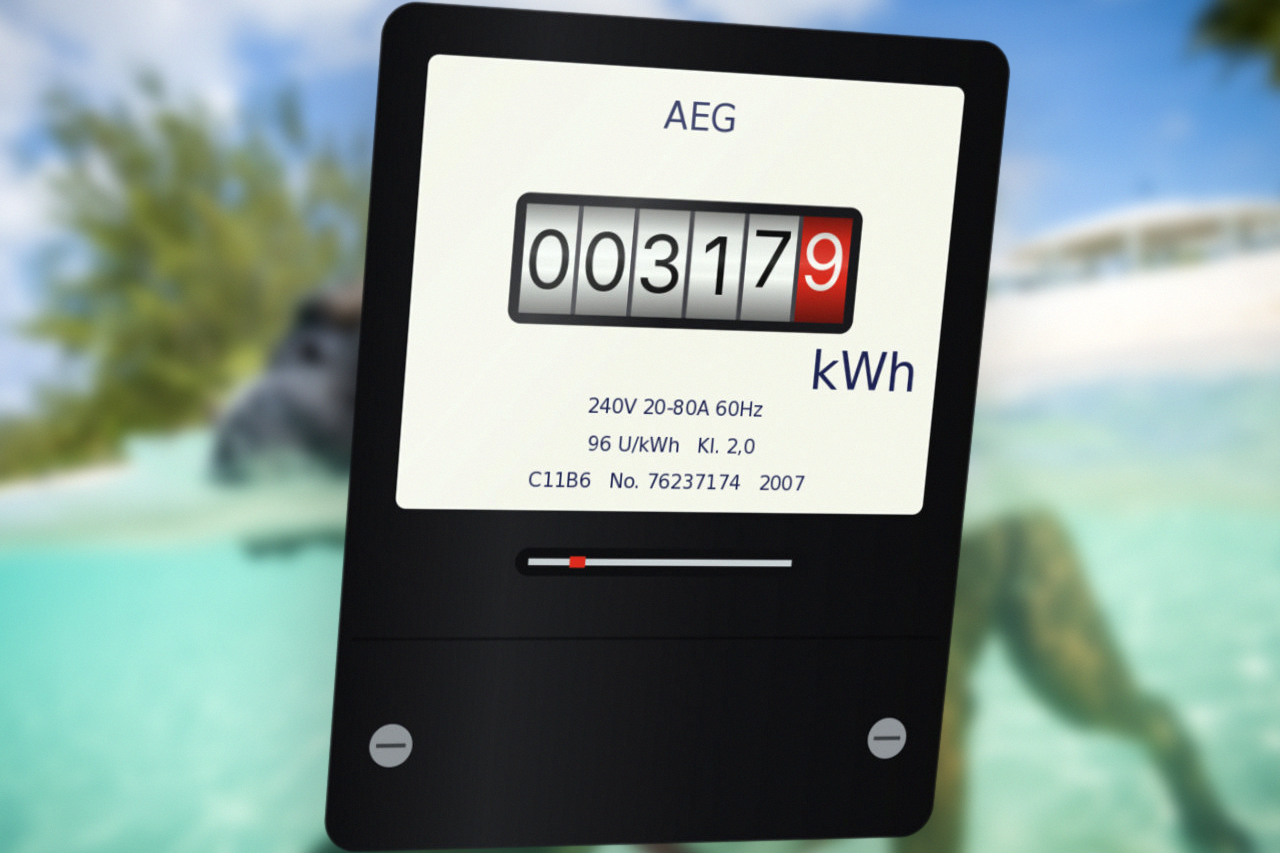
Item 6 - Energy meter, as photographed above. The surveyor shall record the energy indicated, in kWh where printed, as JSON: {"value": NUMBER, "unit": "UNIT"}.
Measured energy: {"value": 317.9, "unit": "kWh"}
